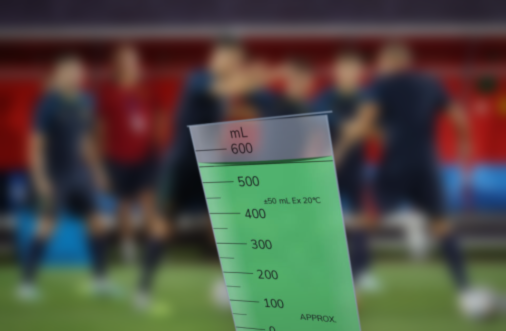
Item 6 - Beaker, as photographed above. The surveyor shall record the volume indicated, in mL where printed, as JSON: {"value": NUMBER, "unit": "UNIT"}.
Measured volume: {"value": 550, "unit": "mL"}
